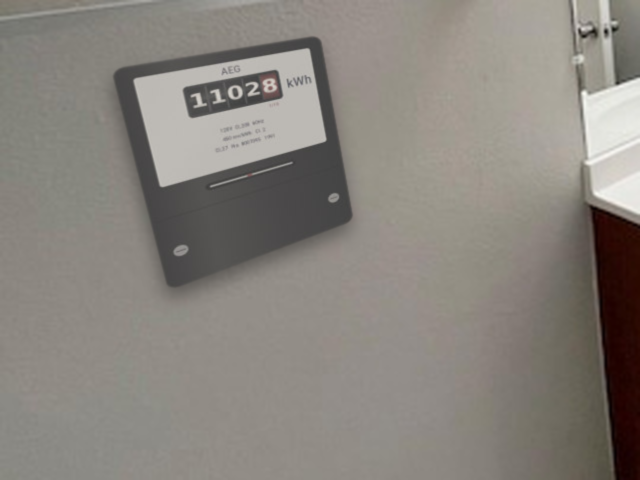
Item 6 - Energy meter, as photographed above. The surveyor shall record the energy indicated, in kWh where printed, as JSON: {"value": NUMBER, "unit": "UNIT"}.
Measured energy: {"value": 1102.8, "unit": "kWh"}
